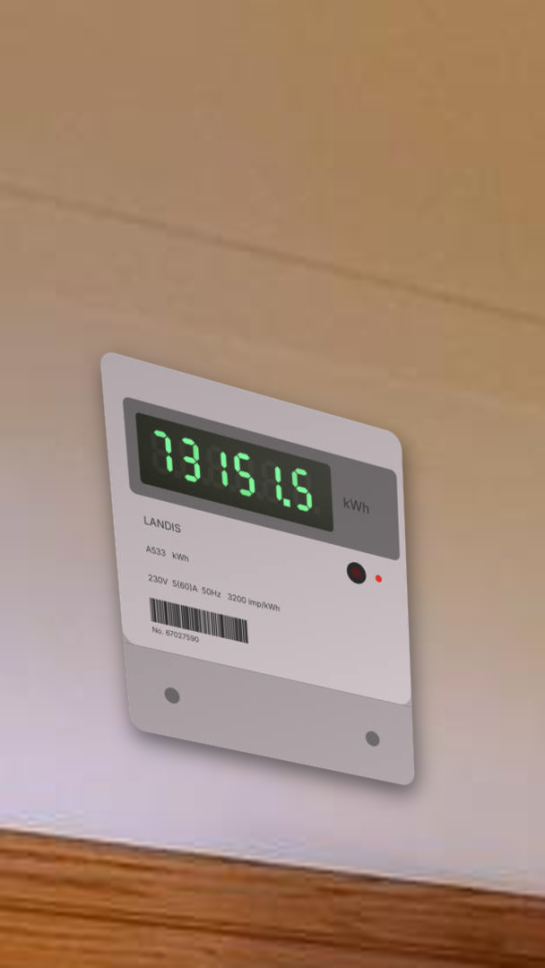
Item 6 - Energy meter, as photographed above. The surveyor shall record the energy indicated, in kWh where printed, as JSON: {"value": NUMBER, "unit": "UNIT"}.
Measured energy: {"value": 73151.5, "unit": "kWh"}
